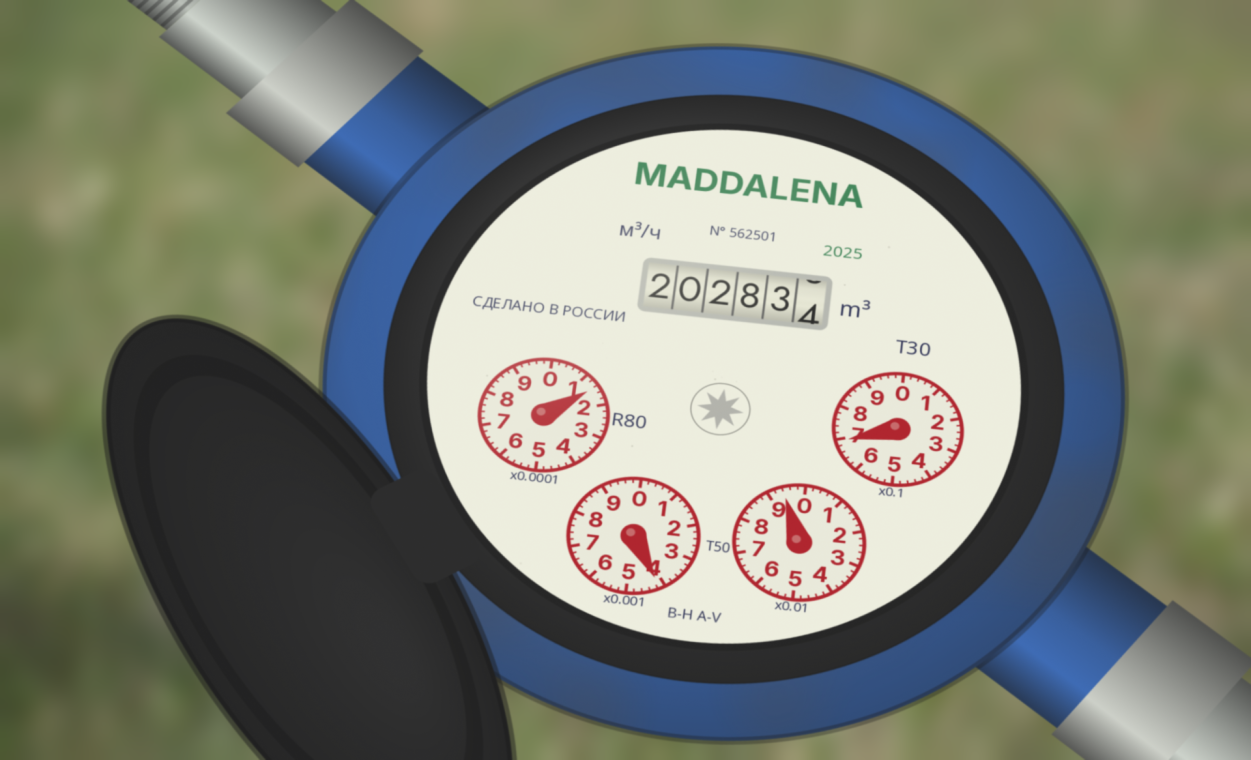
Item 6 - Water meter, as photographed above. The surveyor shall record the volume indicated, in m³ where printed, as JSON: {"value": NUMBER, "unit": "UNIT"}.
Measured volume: {"value": 202833.6941, "unit": "m³"}
